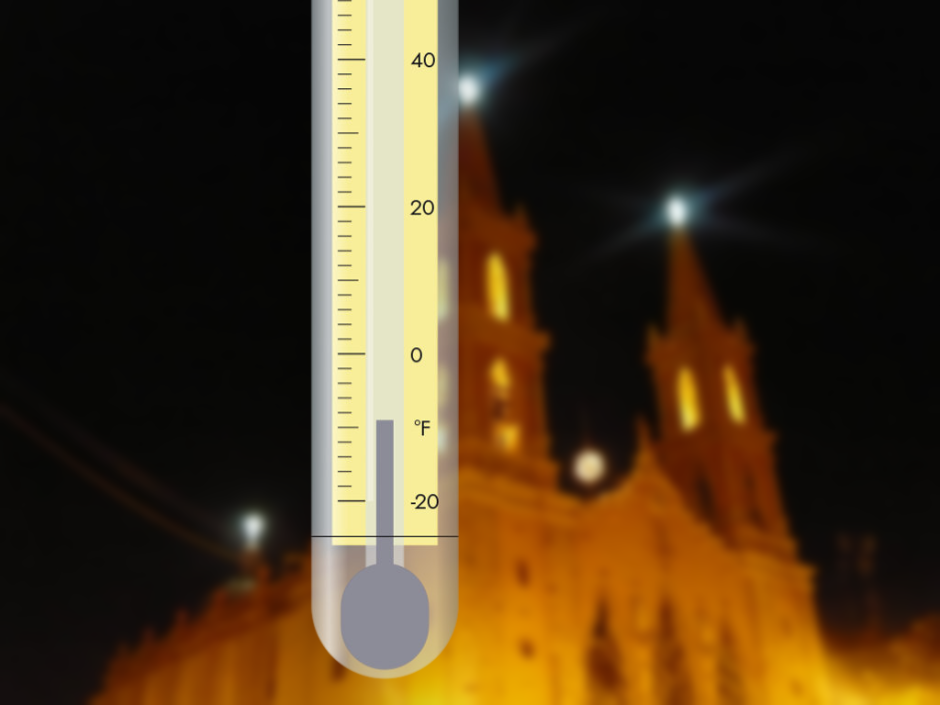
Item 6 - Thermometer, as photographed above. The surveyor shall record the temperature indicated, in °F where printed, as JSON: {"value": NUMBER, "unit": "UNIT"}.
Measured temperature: {"value": -9, "unit": "°F"}
